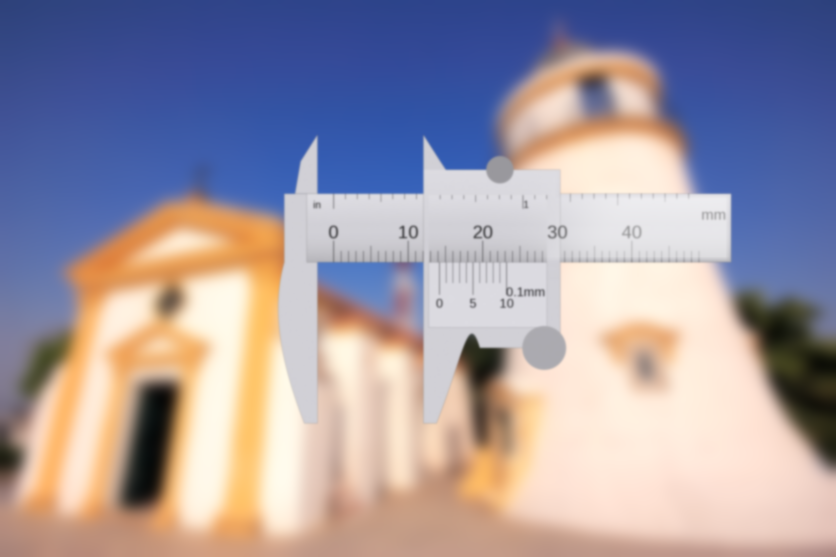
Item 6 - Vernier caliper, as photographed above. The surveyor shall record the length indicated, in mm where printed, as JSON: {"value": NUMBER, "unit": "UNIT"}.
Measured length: {"value": 14.2, "unit": "mm"}
